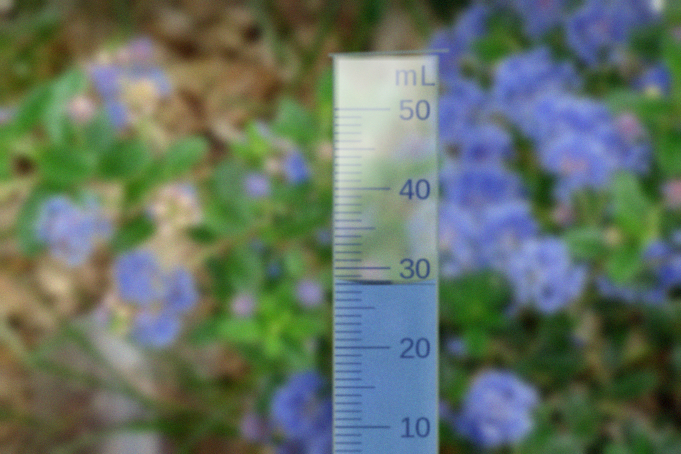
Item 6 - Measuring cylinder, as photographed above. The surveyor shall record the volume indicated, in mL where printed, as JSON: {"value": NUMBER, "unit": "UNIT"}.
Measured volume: {"value": 28, "unit": "mL"}
